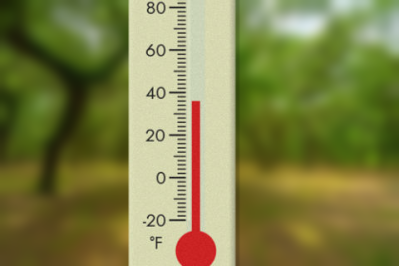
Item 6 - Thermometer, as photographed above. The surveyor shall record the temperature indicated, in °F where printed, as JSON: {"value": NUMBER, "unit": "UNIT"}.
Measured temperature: {"value": 36, "unit": "°F"}
